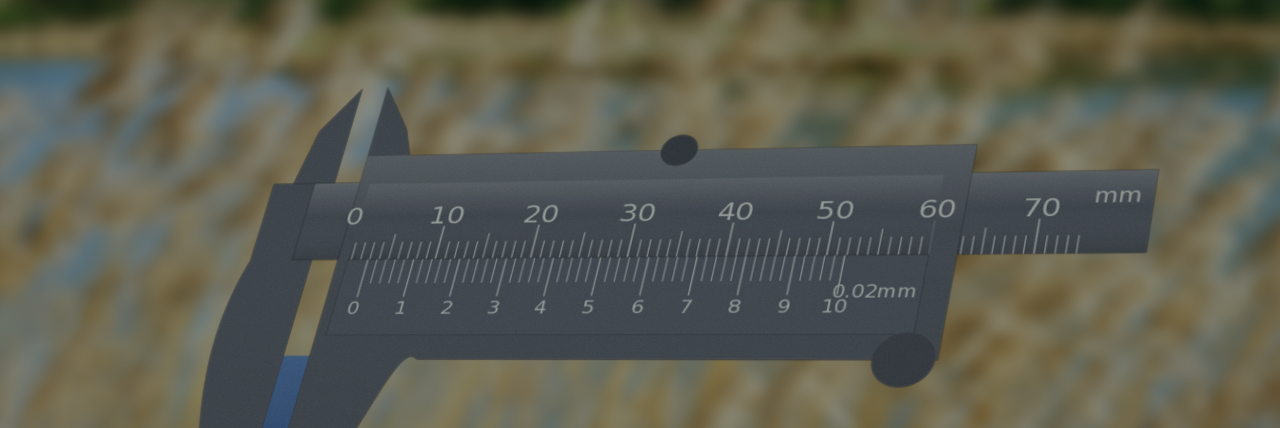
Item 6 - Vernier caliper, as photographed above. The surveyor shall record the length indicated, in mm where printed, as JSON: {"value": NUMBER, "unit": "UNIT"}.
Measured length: {"value": 2.8, "unit": "mm"}
